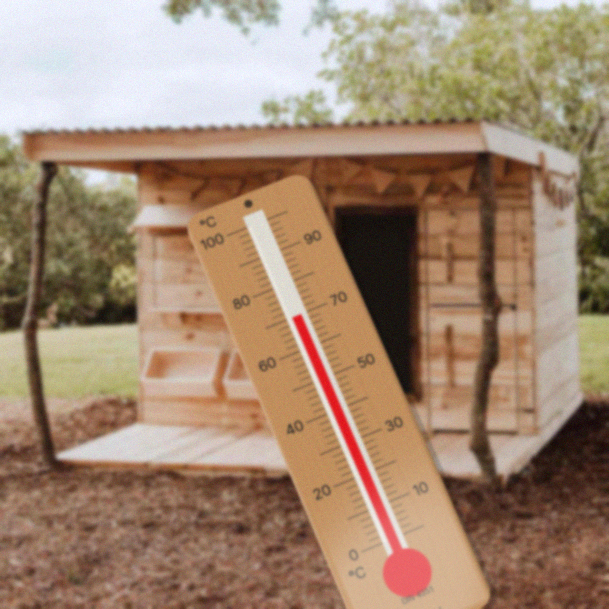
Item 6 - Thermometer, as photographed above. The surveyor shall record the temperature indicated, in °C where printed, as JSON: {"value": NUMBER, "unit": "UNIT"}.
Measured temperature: {"value": 70, "unit": "°C"}
